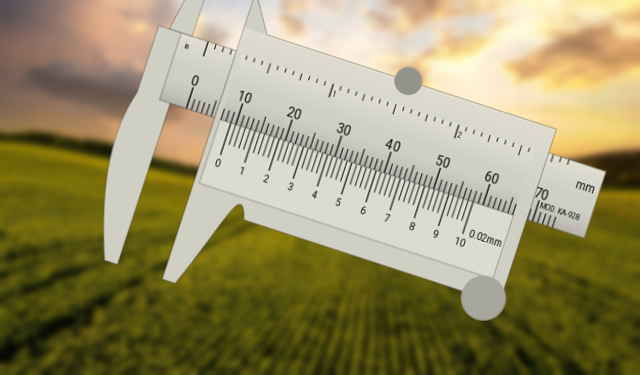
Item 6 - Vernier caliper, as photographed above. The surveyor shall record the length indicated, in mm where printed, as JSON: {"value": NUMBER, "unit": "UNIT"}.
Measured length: {"value": 9.0, "unit": "mm"}
